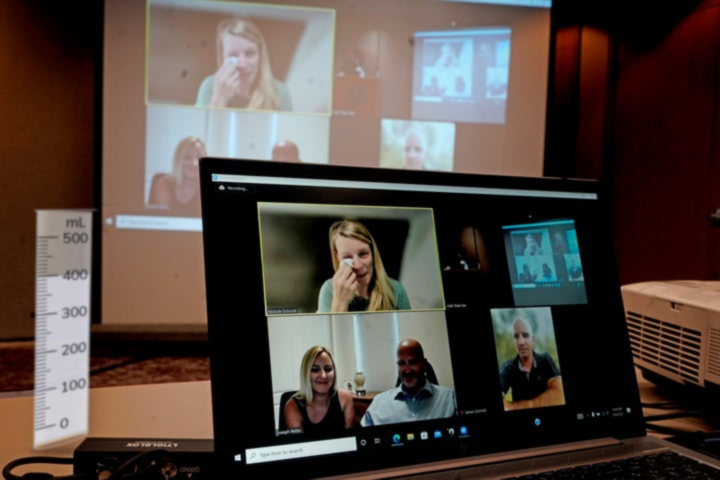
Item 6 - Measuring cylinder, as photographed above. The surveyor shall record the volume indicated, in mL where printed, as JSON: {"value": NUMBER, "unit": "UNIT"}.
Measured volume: {"value": 400, "unit": "mL"}
